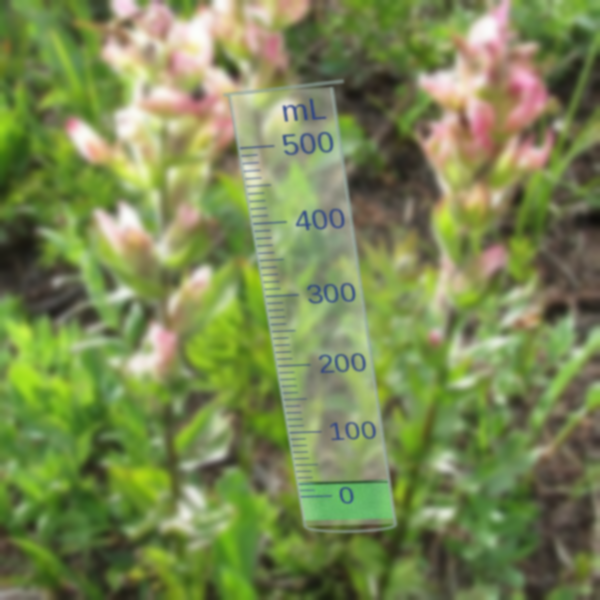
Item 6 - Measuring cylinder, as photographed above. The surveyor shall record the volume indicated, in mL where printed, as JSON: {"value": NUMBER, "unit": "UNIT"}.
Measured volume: {"value": 20, "unit": "mL"}
